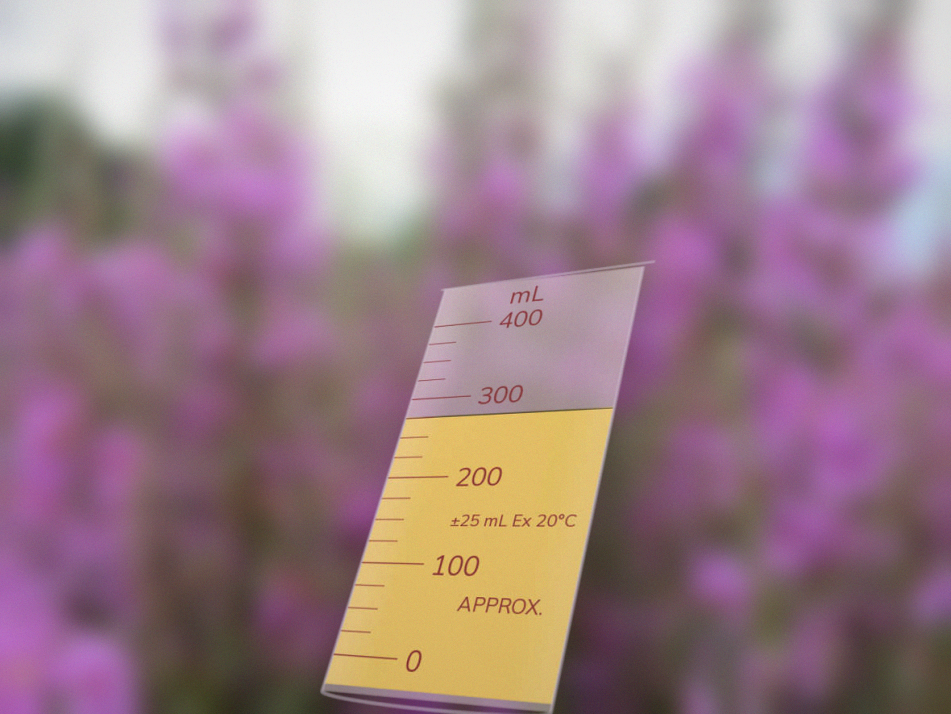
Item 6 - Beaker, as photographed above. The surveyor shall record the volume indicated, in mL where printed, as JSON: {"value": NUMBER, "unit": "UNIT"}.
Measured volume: {"value": 275, "unit": "mL"}
